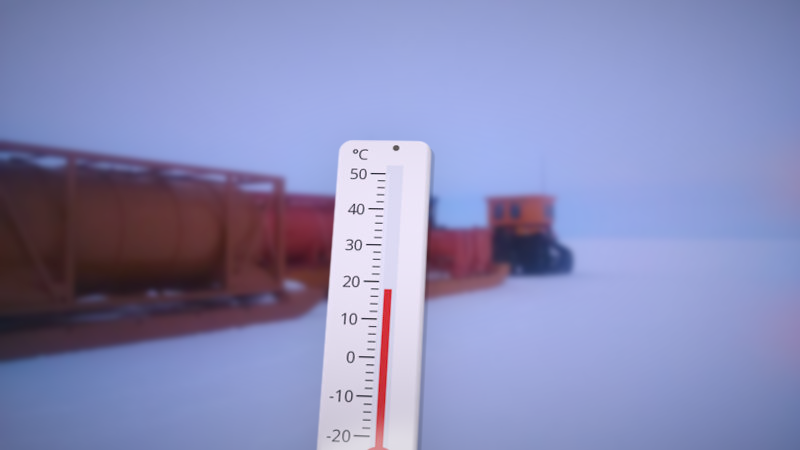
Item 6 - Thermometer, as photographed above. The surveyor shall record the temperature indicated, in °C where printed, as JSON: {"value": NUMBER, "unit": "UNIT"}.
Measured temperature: {"value": 18, "unit": "°C"}
